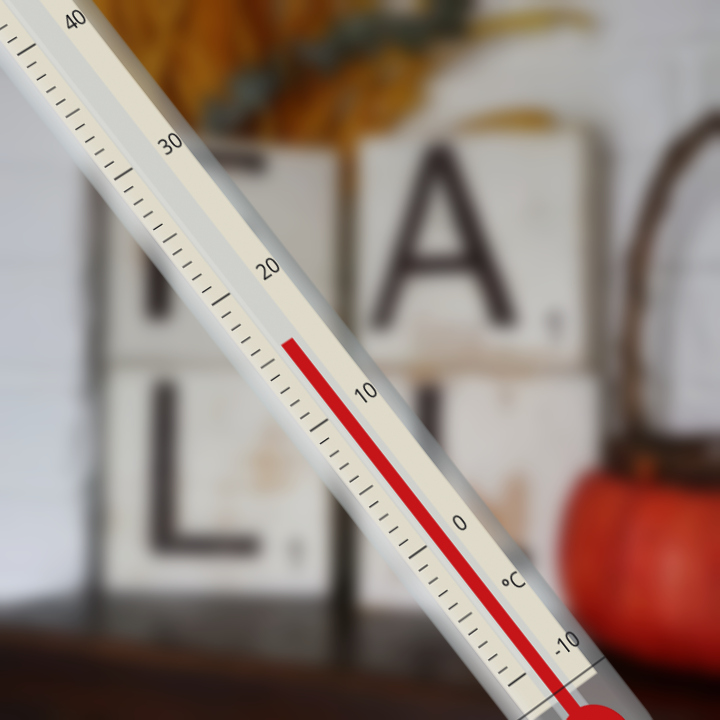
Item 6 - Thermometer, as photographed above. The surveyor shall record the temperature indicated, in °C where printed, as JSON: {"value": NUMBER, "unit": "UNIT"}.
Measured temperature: {"value": 15.5, "unit": "°C"}
